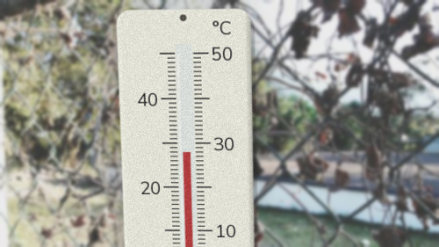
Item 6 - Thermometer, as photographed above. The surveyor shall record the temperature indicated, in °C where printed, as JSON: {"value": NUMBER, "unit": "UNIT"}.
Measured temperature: {"value": 28, "unit": "°C"}
